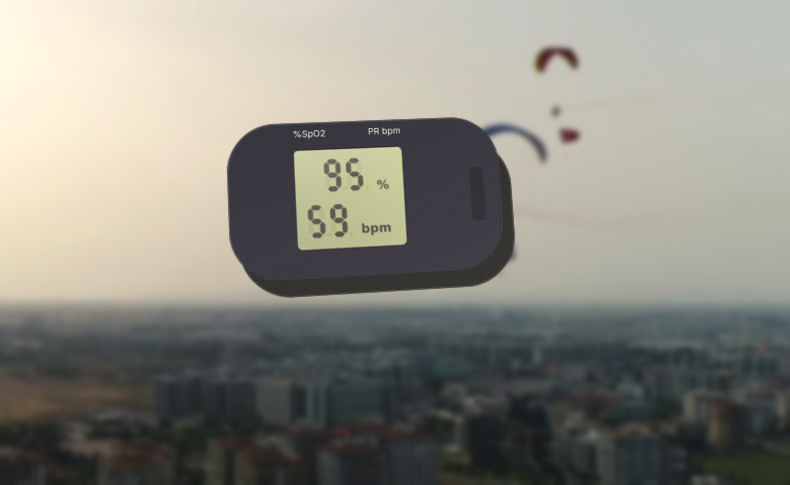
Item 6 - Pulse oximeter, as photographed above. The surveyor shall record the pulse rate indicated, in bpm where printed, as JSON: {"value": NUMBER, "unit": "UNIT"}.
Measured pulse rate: {"value": 59, "unit": "bpm"}
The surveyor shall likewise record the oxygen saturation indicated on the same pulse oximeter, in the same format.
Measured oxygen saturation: {"value": 95, "unit": "%"}
